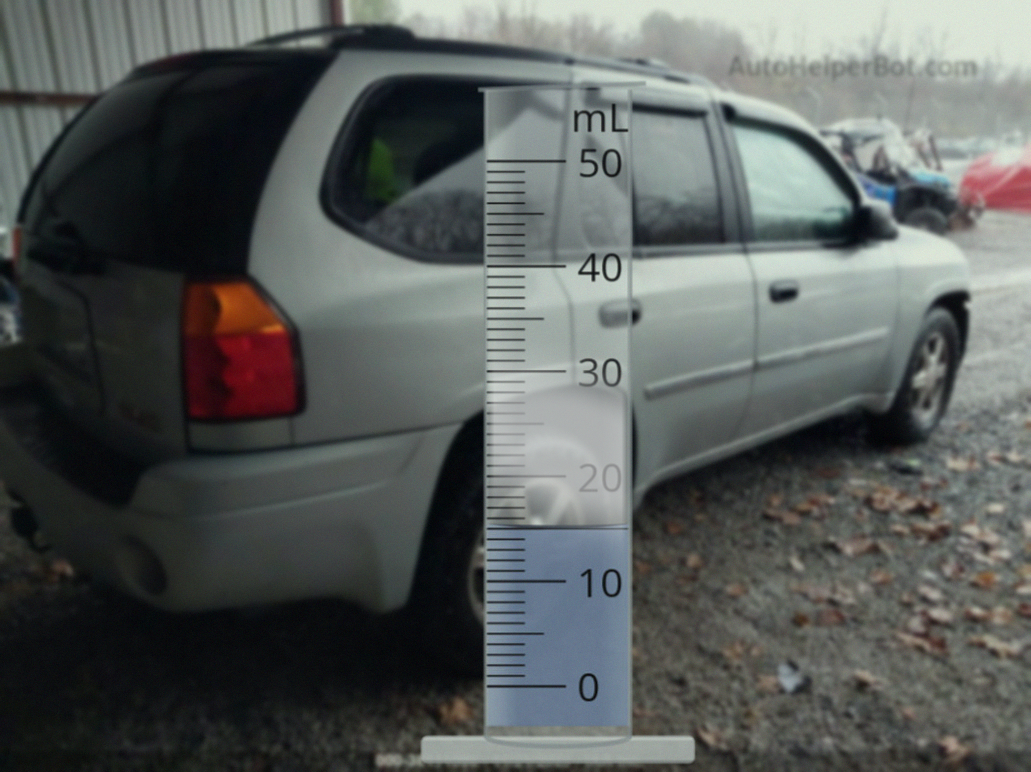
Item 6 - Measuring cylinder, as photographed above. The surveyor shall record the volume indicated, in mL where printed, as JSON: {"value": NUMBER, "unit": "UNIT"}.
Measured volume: {"value": 15, "unit": "mL"}
